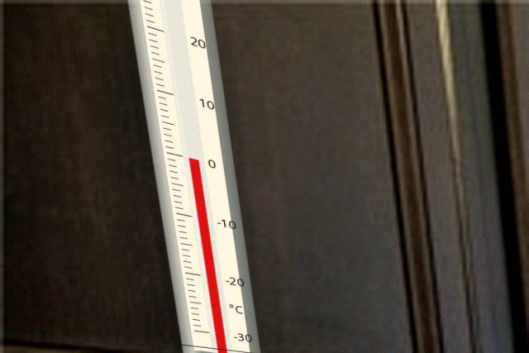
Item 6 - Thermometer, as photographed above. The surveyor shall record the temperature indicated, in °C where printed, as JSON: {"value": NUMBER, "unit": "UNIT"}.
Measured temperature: {"value": 0, "unit": "°C"}
